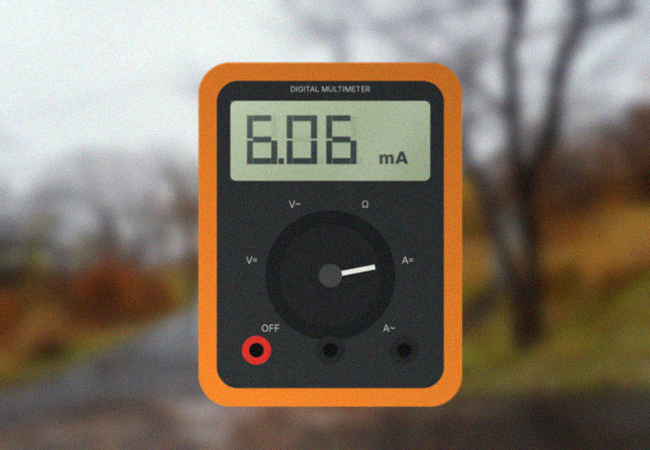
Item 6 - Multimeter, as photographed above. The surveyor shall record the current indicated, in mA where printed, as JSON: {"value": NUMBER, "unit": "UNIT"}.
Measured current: {"value": 6.06, "unit": "mA"}
